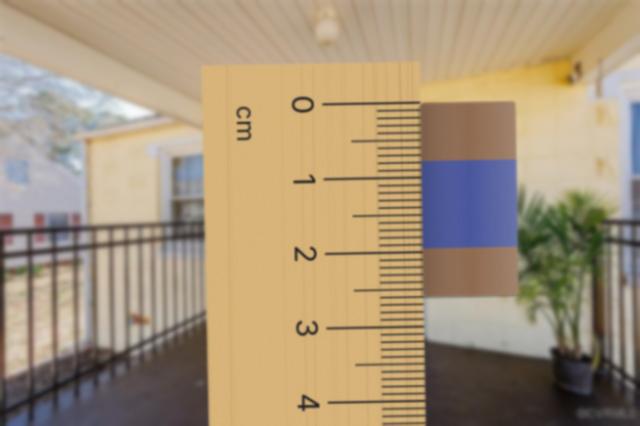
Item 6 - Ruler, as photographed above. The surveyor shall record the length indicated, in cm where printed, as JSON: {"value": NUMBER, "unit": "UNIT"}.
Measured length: {"value": 2.6, "unit": "cm"}
